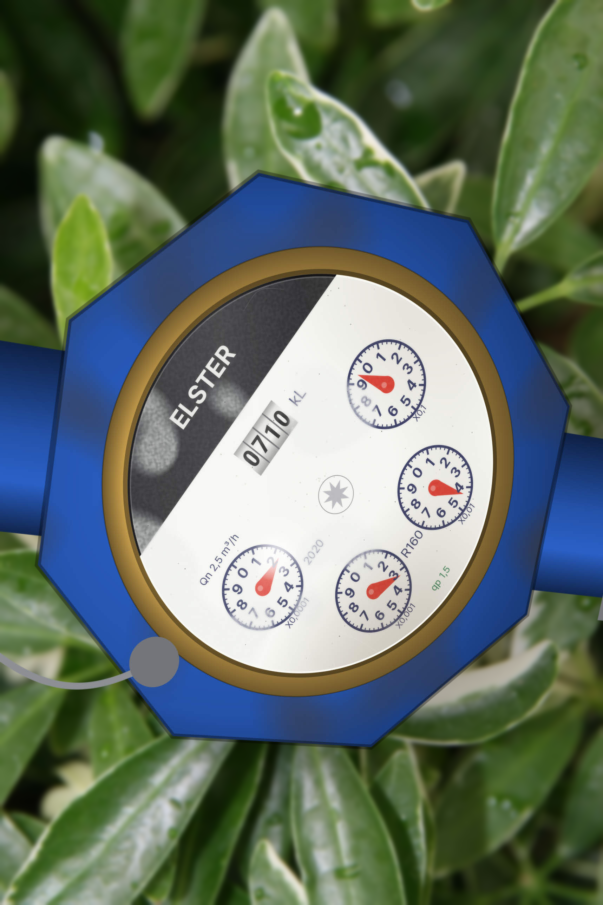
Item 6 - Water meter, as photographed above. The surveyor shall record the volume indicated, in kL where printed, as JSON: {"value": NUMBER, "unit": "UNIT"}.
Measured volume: {"value": 709.9432, "unit": "kL"}
